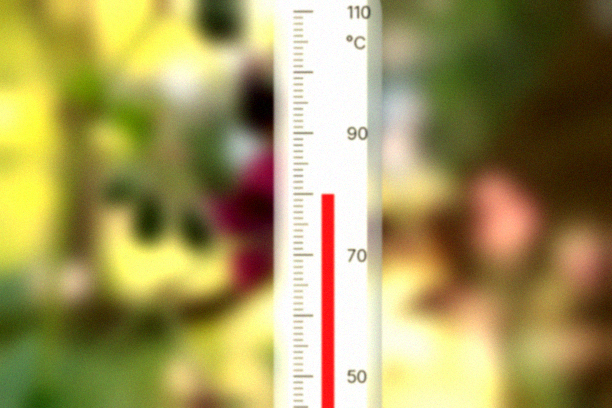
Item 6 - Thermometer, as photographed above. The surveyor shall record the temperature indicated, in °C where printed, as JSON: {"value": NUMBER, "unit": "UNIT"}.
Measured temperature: {"value": 80, "unit": "°C"}
